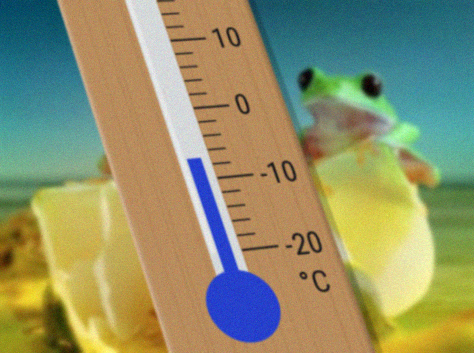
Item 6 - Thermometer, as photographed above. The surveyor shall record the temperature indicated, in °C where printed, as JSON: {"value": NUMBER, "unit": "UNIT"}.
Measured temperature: {"value": -7, "unit": "°C"}
